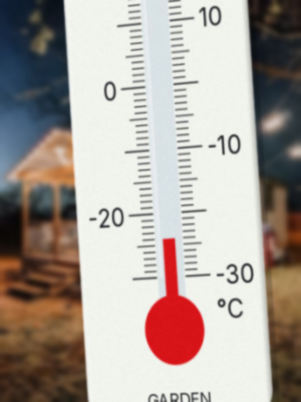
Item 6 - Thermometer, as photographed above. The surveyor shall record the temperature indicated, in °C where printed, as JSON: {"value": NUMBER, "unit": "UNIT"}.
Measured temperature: {"value": -24, "unit": "°C"}
